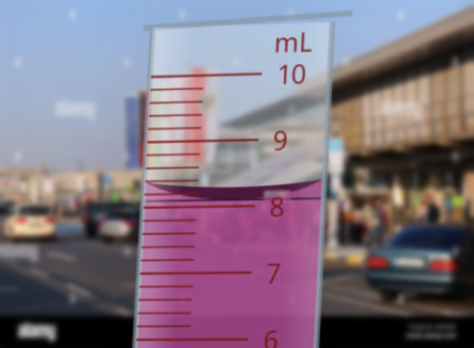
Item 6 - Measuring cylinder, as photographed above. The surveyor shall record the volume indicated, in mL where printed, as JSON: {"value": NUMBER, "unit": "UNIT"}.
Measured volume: {"value": 8.1, "unit": "mL"}
